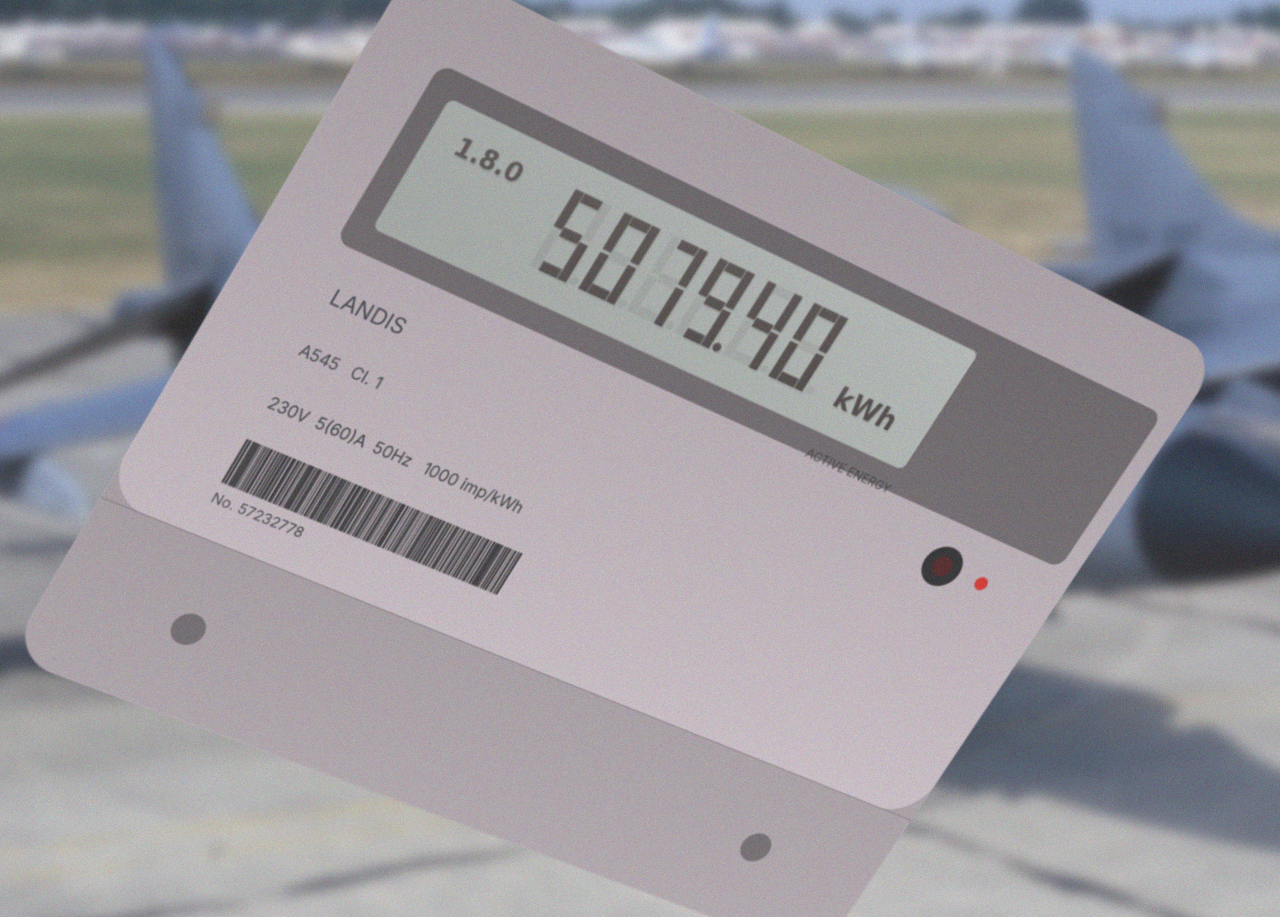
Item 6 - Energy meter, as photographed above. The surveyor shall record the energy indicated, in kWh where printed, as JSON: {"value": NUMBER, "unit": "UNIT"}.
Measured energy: {"value": 5079.40, "unit": "kWh"}
